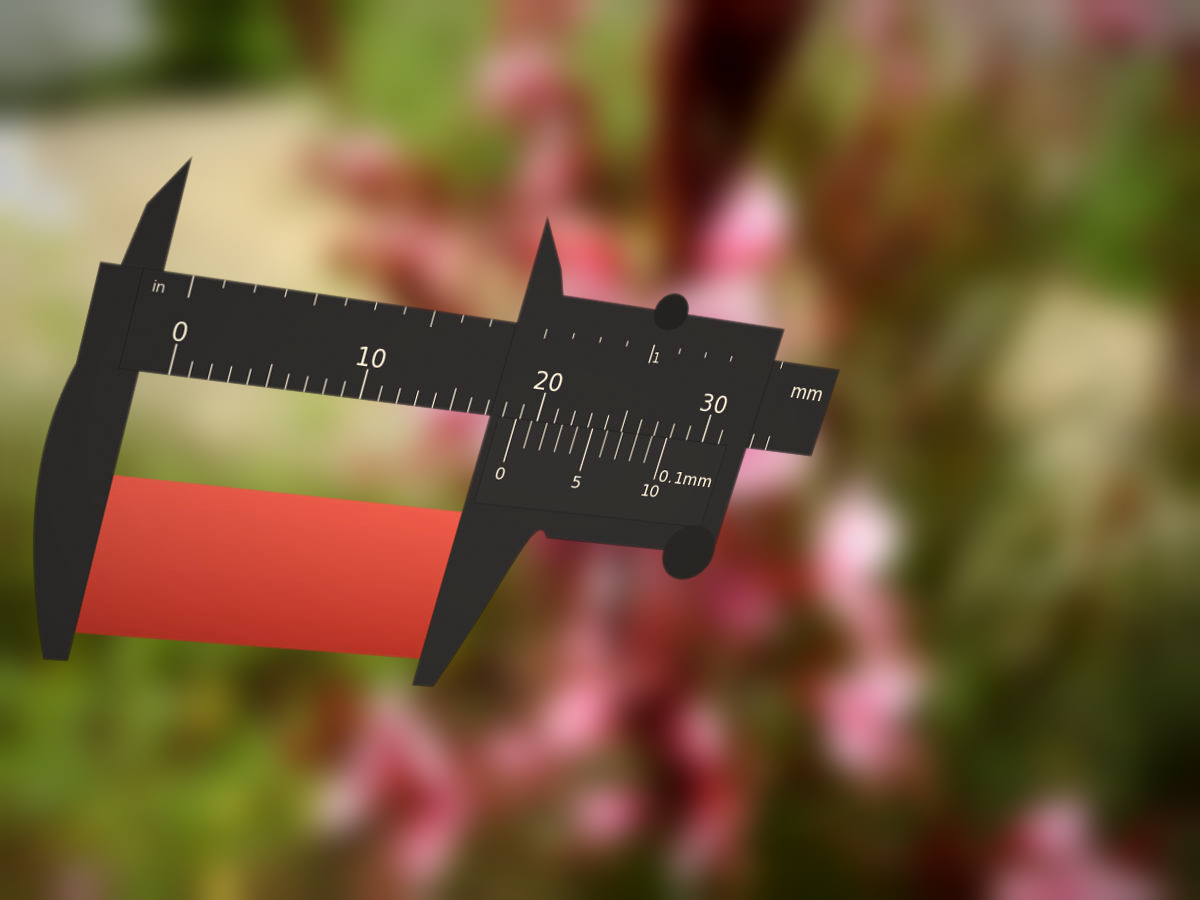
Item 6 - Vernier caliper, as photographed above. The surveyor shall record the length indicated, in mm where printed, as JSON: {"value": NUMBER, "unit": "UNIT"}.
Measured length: {"value": 18.8, "unit": "mm"}
